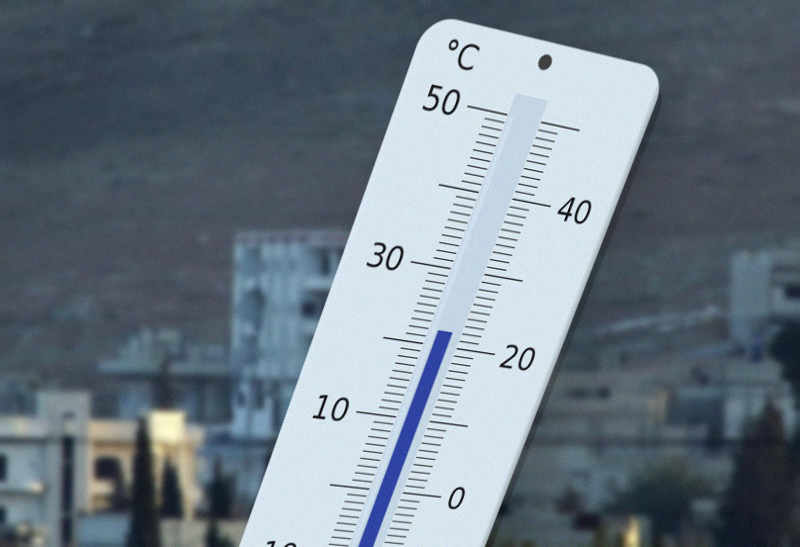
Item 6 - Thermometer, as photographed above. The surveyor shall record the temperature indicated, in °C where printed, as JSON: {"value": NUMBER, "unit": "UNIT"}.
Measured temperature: {"value": 22, "unit": "°C"}
